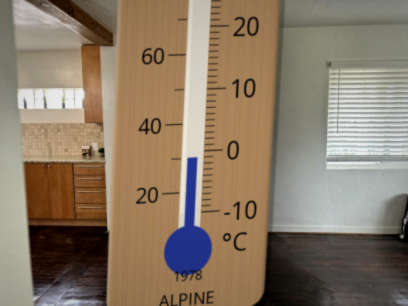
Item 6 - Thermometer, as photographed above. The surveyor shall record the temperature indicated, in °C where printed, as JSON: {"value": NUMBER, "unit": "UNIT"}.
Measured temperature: {"value": -1, "unit": "°C"}
